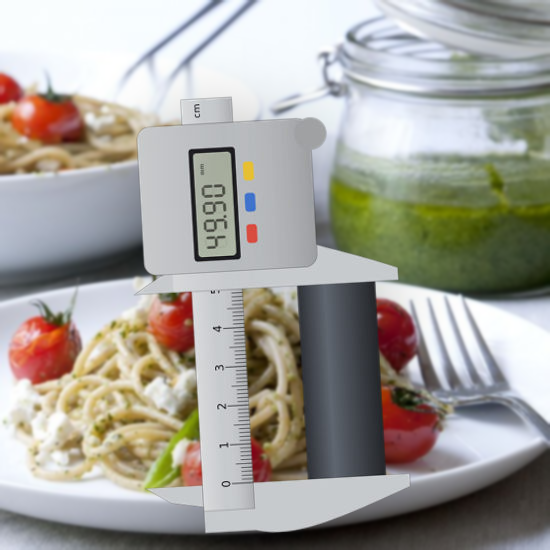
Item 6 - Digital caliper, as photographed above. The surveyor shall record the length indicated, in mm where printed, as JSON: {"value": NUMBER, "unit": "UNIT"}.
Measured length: {"value": 49.90, "unit": "mm"}
